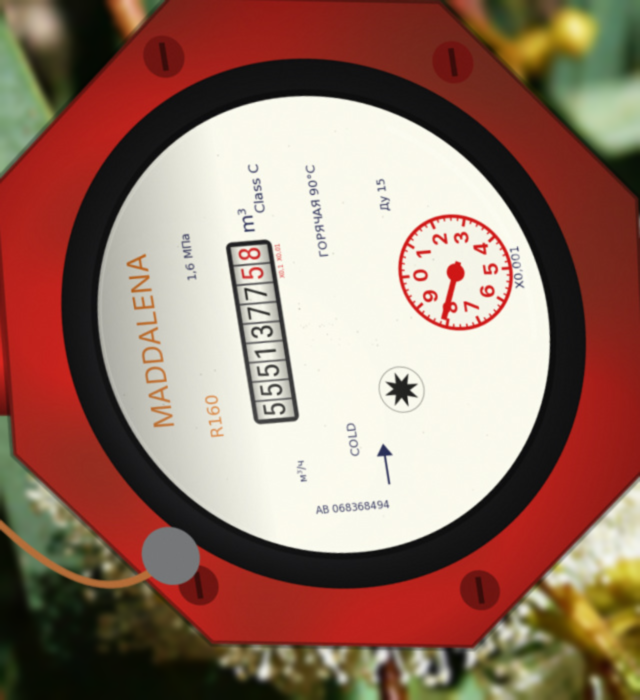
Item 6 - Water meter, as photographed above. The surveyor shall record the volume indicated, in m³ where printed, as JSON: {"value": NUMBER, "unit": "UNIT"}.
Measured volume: {"value": 5551377.588, "unit": "m³"}
